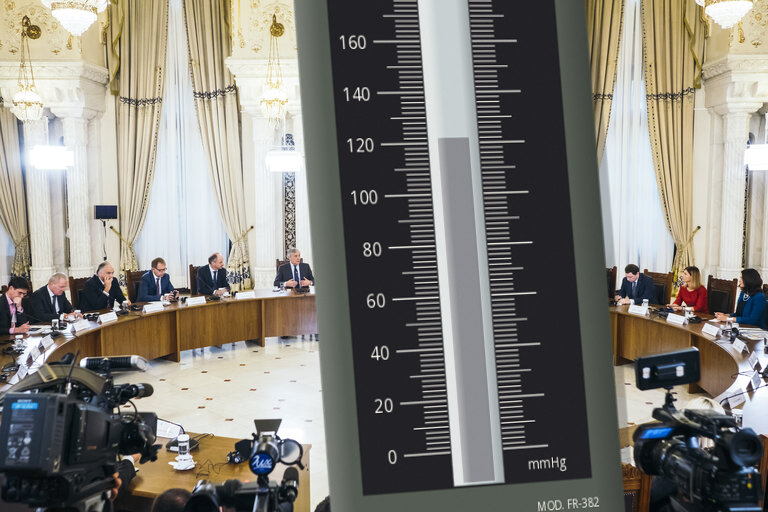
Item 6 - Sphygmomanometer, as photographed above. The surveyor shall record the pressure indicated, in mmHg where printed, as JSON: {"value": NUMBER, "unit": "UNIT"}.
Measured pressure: {"value": 122, "unit": "mmHg"}
